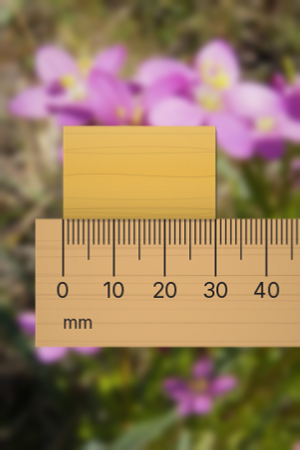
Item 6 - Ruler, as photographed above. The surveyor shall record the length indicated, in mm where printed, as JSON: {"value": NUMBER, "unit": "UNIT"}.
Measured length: {"value": 30, "unit": "mm"}
